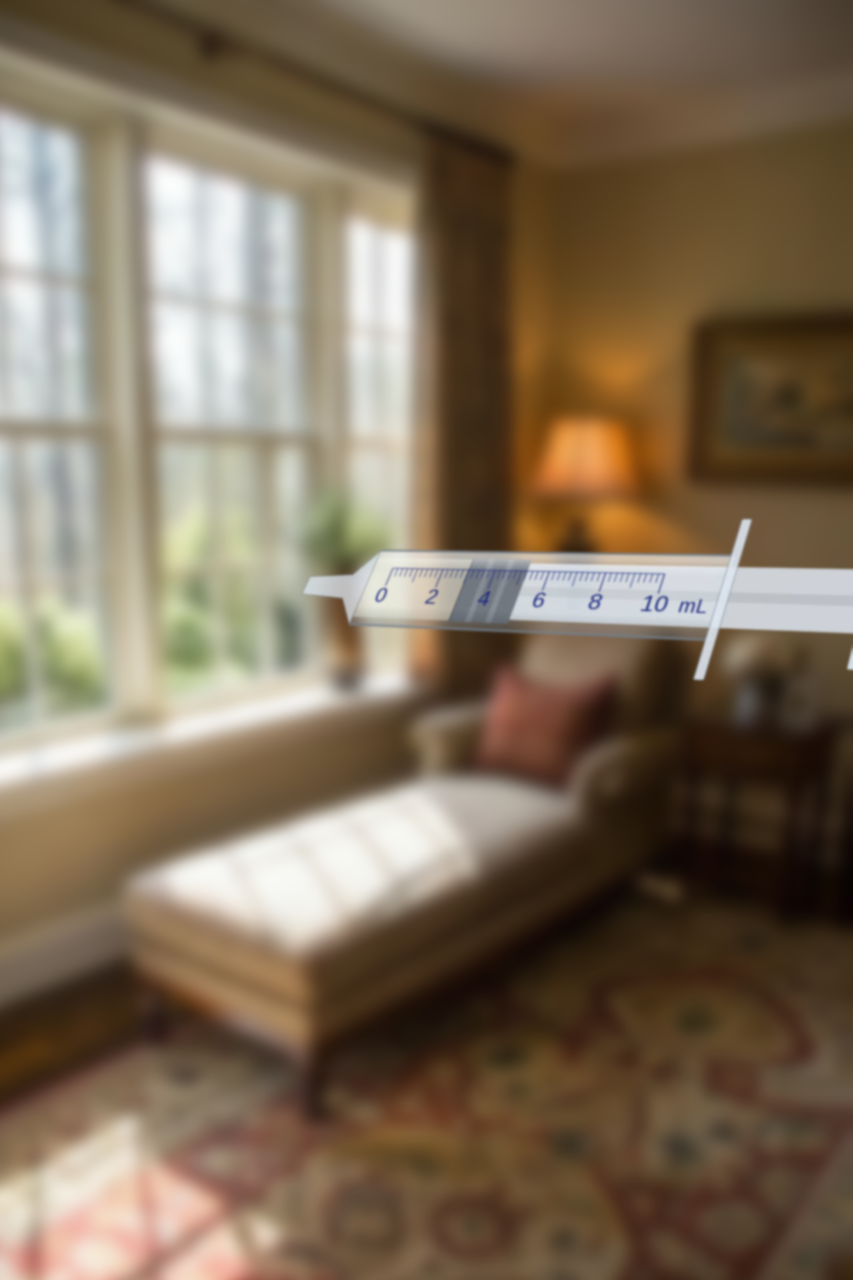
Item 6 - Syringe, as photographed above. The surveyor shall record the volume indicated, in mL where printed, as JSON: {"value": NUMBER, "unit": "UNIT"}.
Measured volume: {"value": 3, "unit": "mL"}
